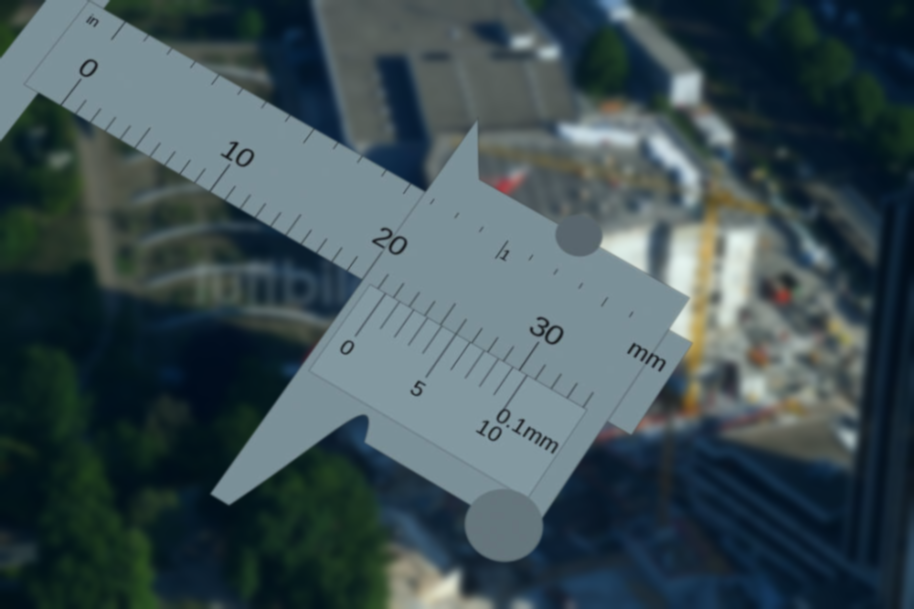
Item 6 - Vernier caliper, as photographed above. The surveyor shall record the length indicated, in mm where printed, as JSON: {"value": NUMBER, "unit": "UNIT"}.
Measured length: {"value": 21.5, "unit": "mm"}
